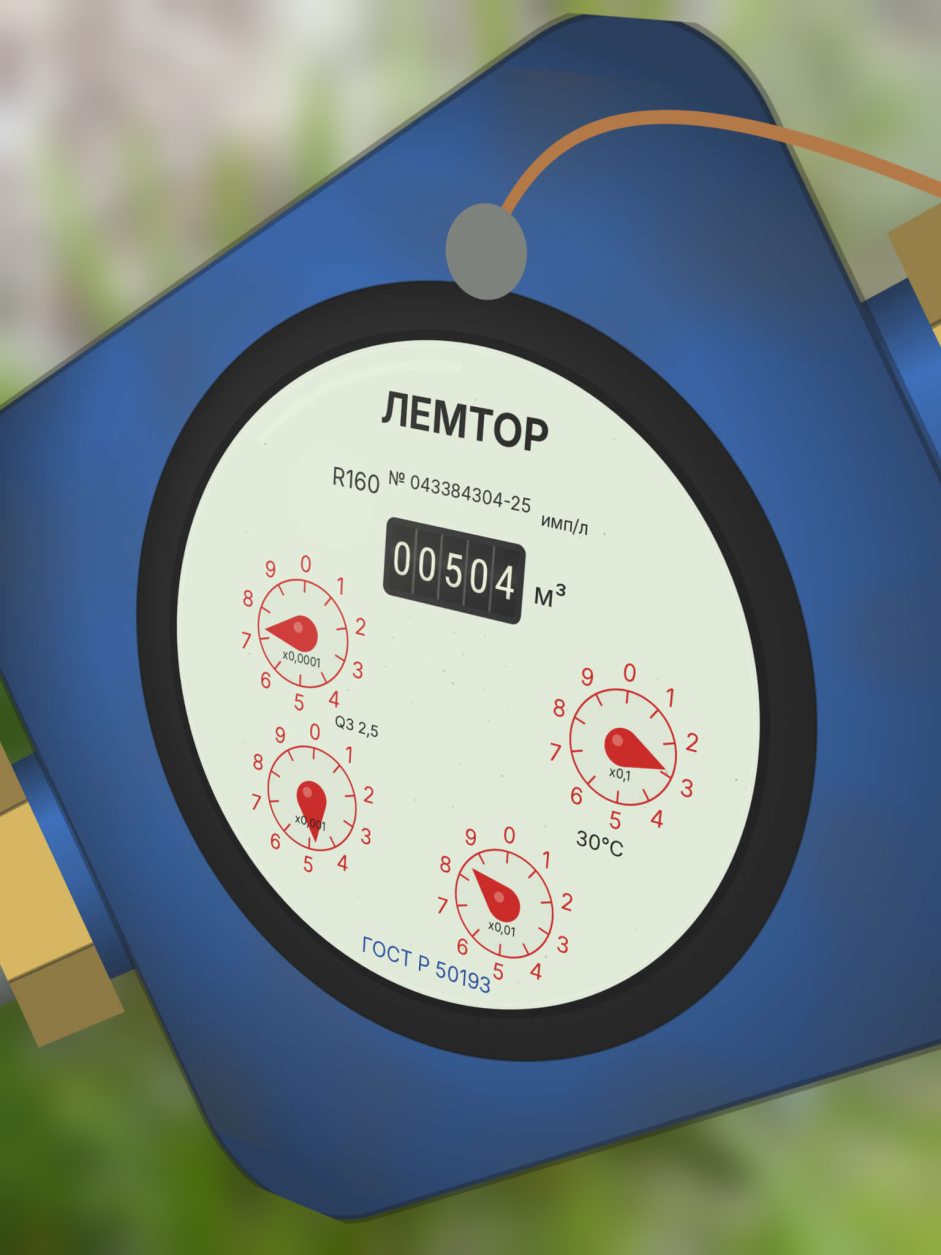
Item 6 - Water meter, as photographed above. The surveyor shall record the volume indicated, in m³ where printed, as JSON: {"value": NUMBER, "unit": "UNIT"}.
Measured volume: {"value": 504.2847, "unit": "m³"}
